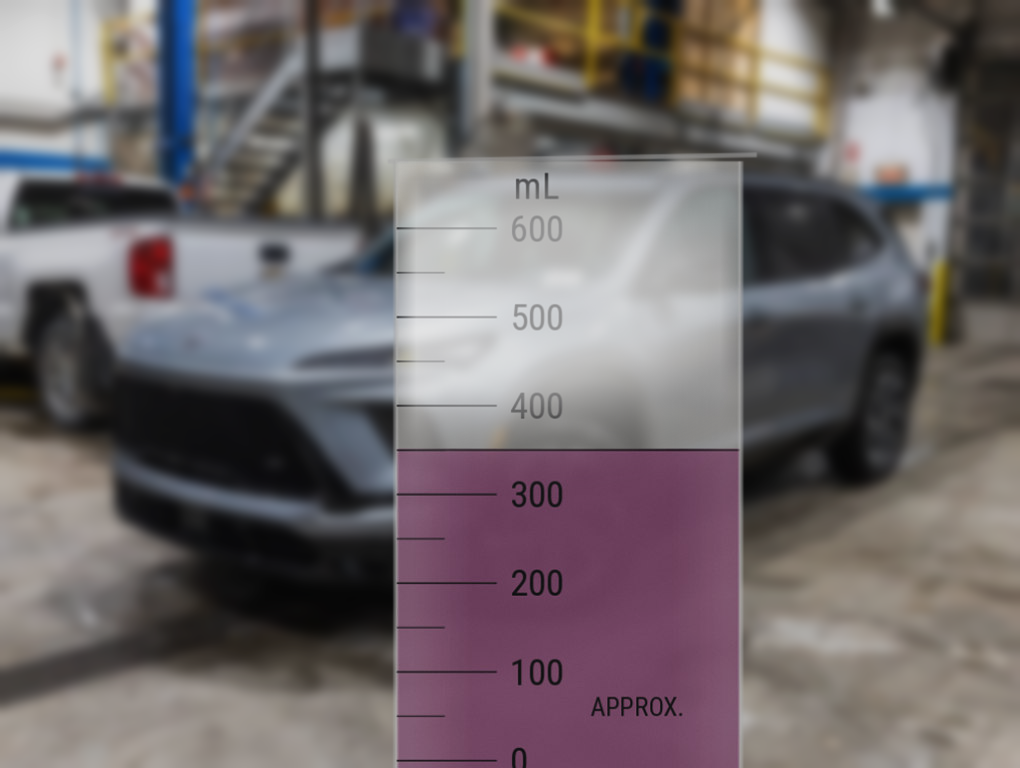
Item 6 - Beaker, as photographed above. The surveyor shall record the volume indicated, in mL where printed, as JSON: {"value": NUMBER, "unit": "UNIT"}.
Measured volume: {"value": 350, "unit": "mL"}
